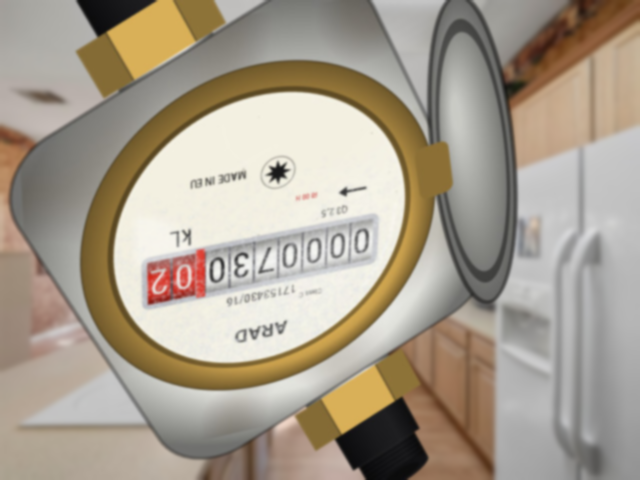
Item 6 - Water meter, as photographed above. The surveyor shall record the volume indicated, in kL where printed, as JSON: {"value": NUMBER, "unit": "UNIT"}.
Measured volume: {"value": 730.02, "unit": "kL"}
